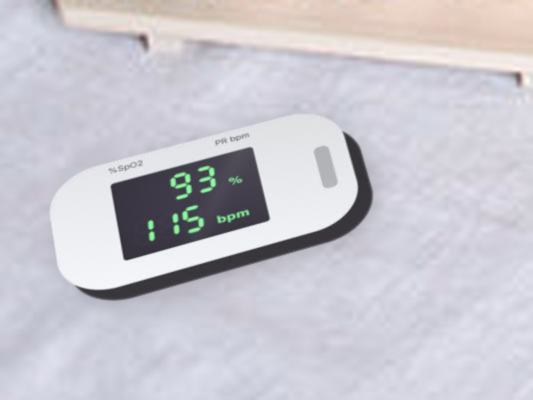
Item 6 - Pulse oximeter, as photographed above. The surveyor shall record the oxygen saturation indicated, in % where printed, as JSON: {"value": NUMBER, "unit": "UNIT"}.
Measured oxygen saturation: {"value": 93, "unit": "%"}
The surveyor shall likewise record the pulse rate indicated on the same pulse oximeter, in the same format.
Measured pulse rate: {"value": 115, "unit": "bpm"}
